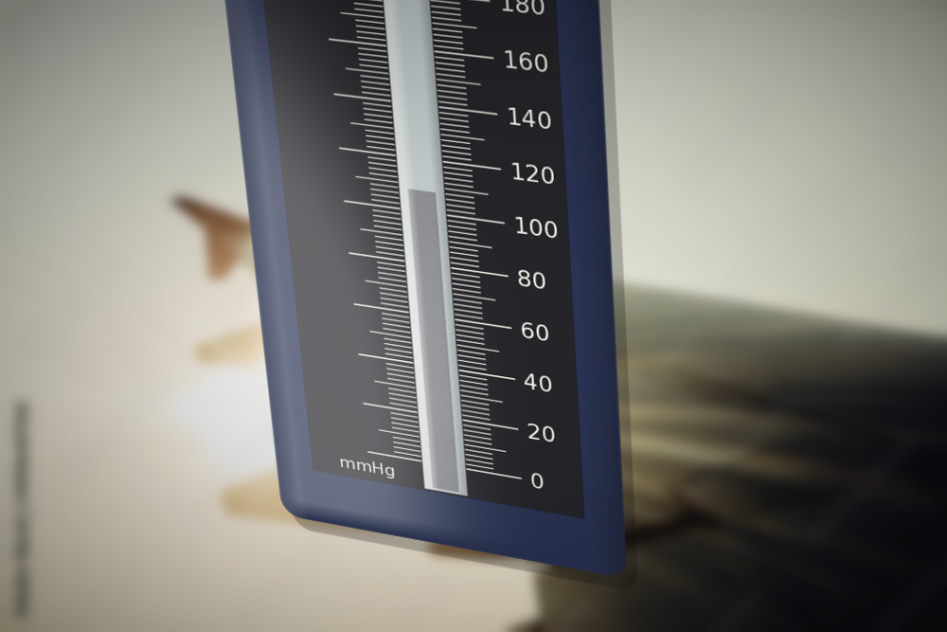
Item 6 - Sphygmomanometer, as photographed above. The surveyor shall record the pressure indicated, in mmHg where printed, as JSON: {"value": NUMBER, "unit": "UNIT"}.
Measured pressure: {"value": 108, "unit": "mmHg"}
